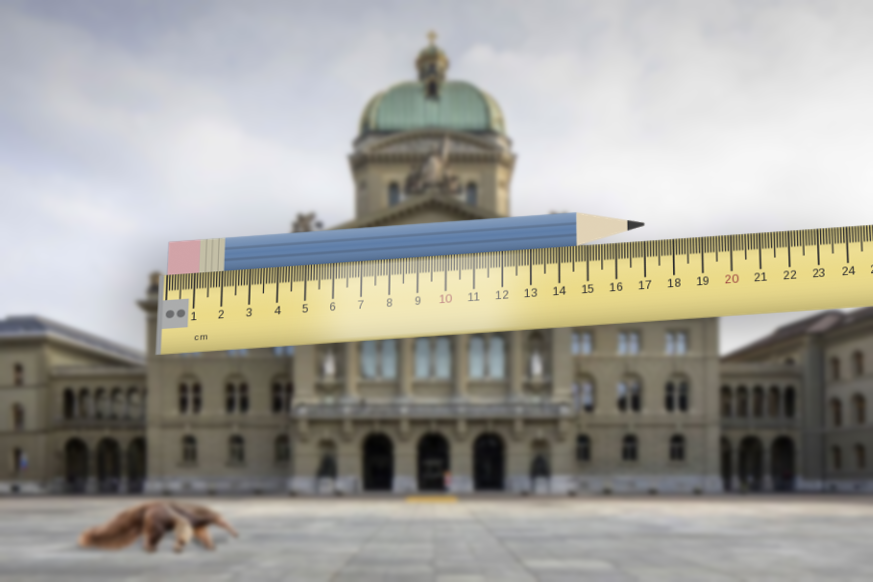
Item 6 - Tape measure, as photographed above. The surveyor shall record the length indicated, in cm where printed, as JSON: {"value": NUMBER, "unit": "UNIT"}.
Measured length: {"value": 17, "unit": "cm"}
